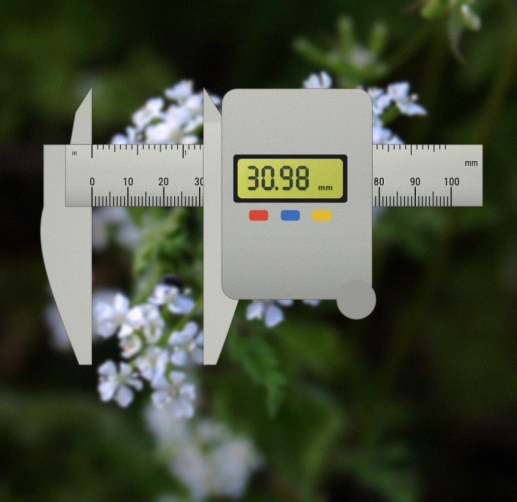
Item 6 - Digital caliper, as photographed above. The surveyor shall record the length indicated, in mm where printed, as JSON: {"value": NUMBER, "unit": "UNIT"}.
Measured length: {"value": 30.98, "unit": "mm"}
